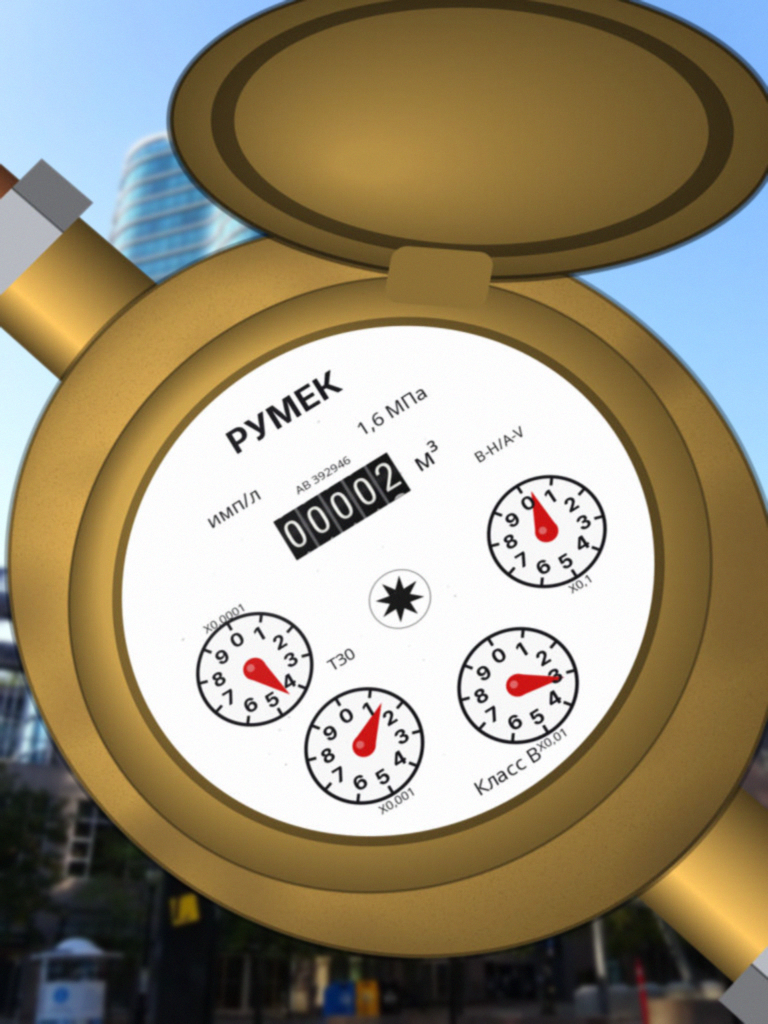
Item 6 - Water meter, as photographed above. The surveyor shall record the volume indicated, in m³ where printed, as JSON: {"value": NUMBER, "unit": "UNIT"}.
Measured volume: {"value": 2.0314, "unit": "m³"}
